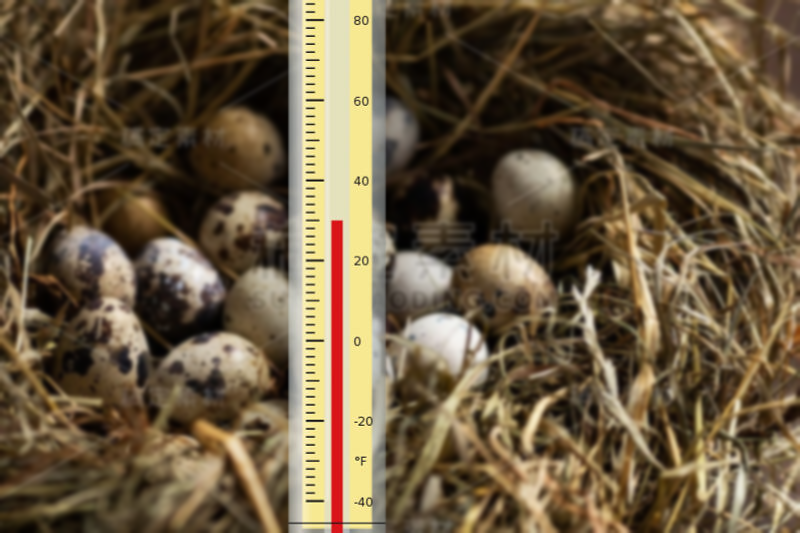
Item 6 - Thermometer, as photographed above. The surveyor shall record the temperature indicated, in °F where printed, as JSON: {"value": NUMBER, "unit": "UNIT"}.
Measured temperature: {"value": 30, "unit": "°F"}
